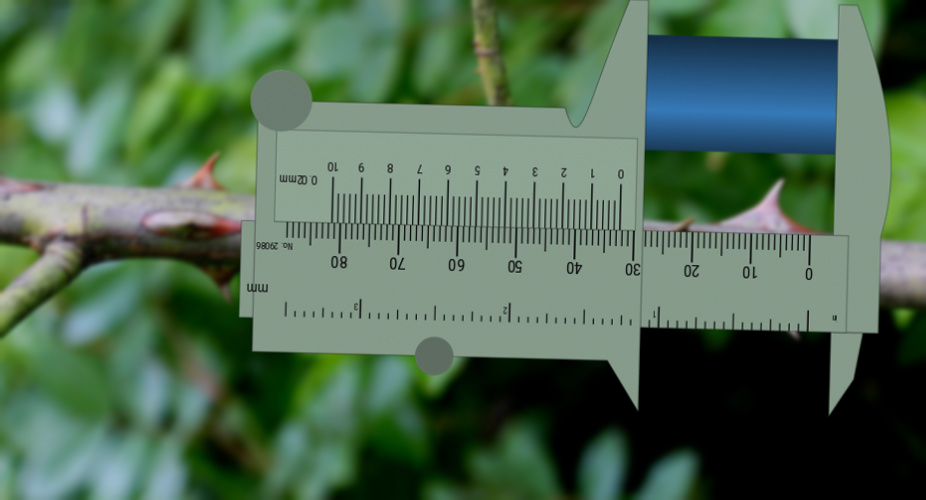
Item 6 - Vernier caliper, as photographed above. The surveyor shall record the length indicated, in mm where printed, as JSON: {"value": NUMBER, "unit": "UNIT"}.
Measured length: {"value": 32.4, "unit": "mm"}
